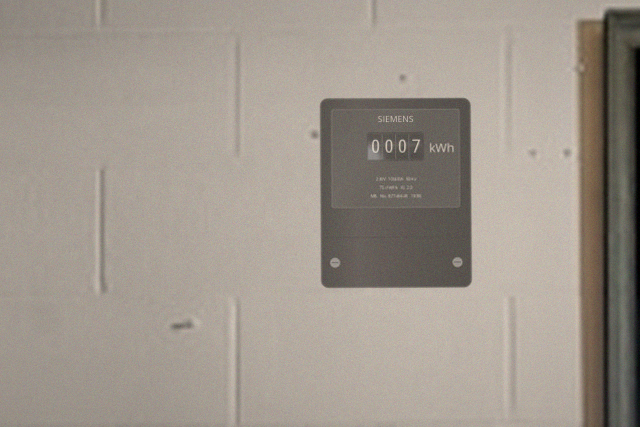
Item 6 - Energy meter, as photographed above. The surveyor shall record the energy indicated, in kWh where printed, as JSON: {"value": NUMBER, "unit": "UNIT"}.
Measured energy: {"value": 7, "unit": "kWh"}
